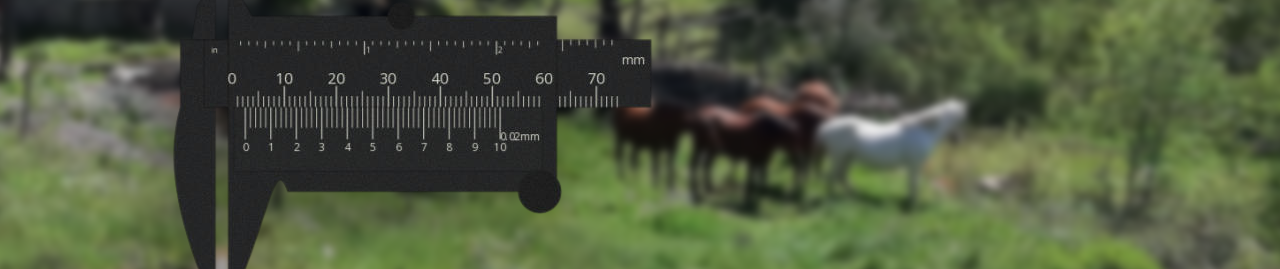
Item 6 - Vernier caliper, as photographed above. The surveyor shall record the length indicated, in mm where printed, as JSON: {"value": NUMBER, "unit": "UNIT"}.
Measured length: {"value": 2.5, "unit": "mm"}
